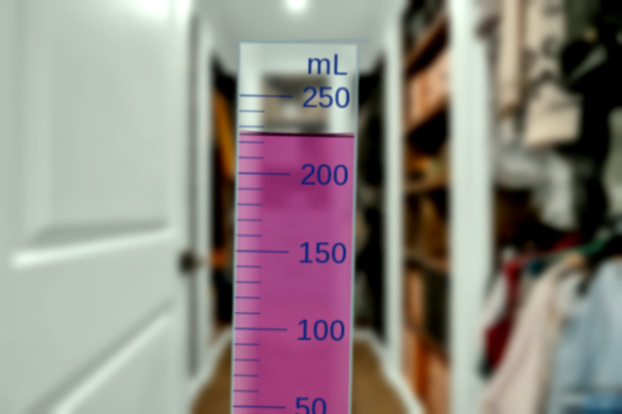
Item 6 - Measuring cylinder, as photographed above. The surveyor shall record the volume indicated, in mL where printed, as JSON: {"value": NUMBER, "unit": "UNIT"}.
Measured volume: {"value": 225, "unit": "mL"}
